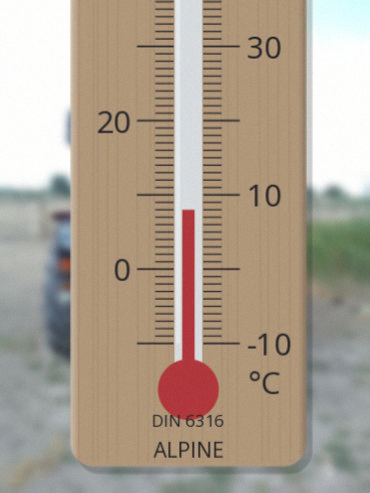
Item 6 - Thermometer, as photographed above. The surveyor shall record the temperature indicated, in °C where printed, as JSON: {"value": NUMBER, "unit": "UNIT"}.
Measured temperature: {"value": 8, "unit": "°C"}
